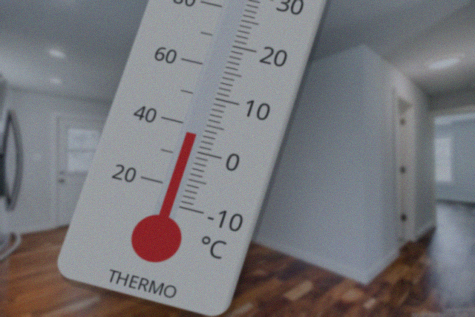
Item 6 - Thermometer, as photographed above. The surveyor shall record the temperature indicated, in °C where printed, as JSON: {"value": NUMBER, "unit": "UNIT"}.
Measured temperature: {"value": 3, "unit": "°C"}
